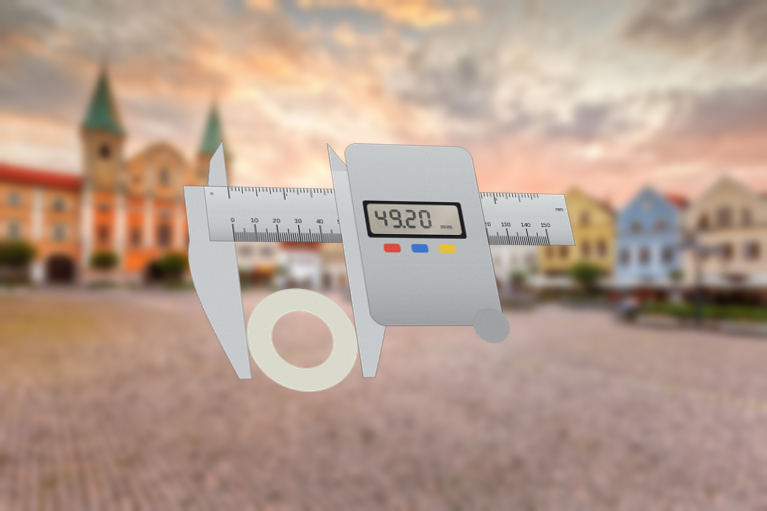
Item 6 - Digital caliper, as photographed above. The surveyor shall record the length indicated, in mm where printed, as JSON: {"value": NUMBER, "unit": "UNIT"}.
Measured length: {"value": 49.20, "unit": "mm"}
